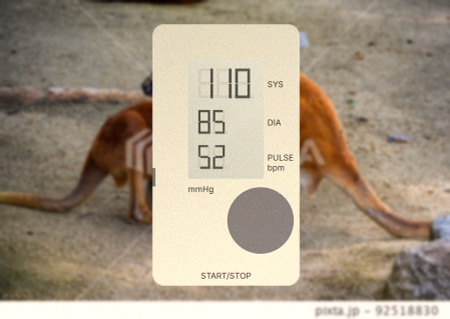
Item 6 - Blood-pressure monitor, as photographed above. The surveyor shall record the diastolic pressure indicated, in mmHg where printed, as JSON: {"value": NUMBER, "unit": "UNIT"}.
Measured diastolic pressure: {"value": 85, "unit": "mmHg"}
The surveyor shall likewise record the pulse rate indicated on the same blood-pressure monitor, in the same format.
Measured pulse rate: {"value": 52, "unit": "bpm"}
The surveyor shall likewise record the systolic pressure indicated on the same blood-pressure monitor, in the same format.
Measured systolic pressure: {"value": 110, "unit": "mmHg"}
